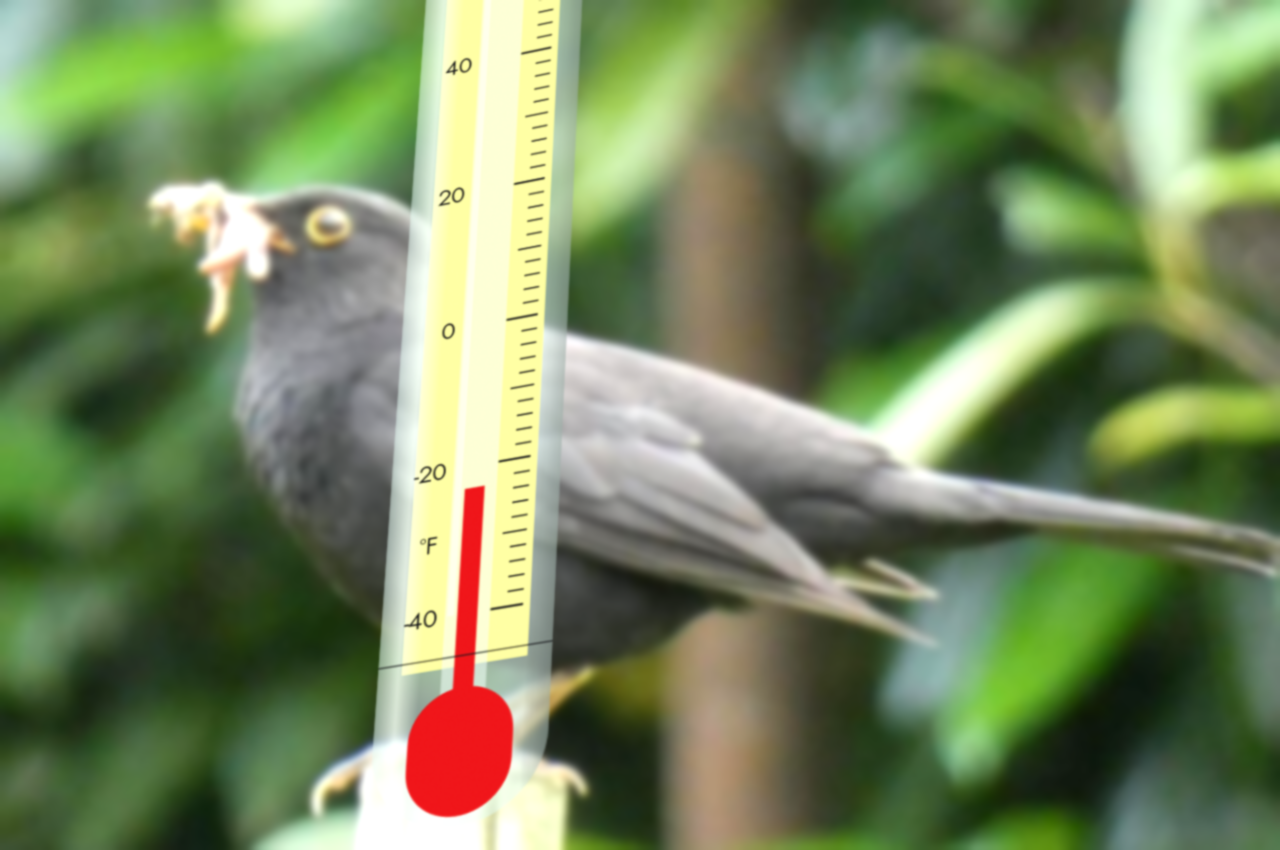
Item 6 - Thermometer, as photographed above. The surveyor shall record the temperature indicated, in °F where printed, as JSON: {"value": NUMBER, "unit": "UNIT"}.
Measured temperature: {"value": -23, "unit": "°F"}
